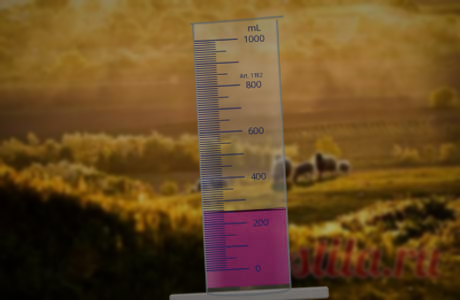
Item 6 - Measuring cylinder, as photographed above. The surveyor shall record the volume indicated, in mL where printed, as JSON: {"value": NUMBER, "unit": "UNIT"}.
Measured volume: {"value": 250, "unit": "mL"}
